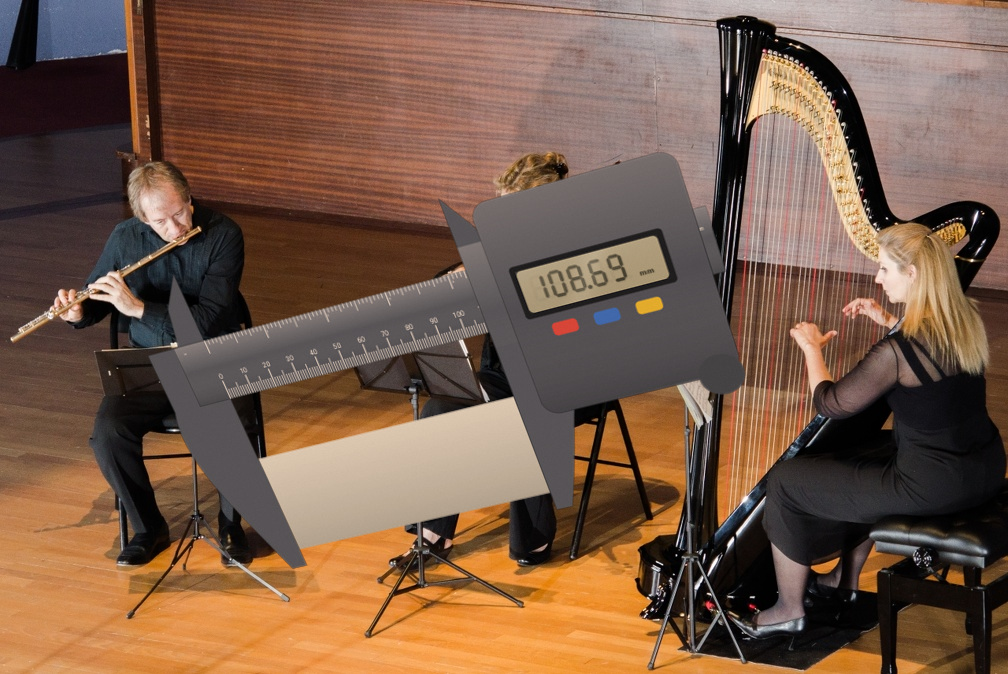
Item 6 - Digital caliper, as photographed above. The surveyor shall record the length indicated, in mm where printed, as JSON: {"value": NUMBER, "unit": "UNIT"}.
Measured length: {"value": 108.69, "unit": "mm"}
